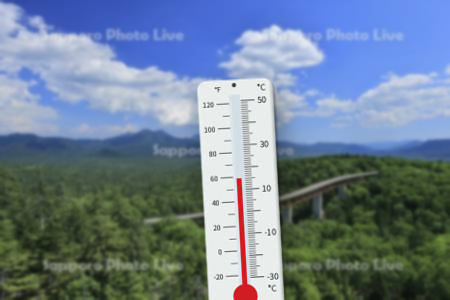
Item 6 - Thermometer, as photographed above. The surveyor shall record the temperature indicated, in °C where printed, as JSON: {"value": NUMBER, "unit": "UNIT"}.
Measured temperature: {"value": 15, "unit": "°C"}
